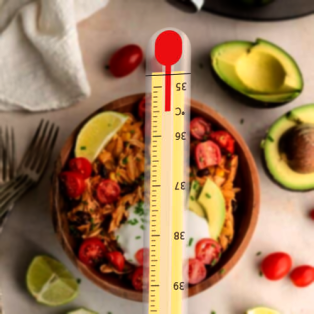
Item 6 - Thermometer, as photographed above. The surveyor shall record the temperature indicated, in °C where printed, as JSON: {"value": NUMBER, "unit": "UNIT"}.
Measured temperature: {"value": 35.5, "unit": "°C"}
